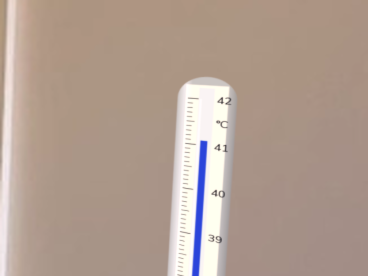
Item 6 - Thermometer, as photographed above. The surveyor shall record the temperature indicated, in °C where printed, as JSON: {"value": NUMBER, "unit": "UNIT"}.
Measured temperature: {"value": 41.1, "unit": "°C"}
